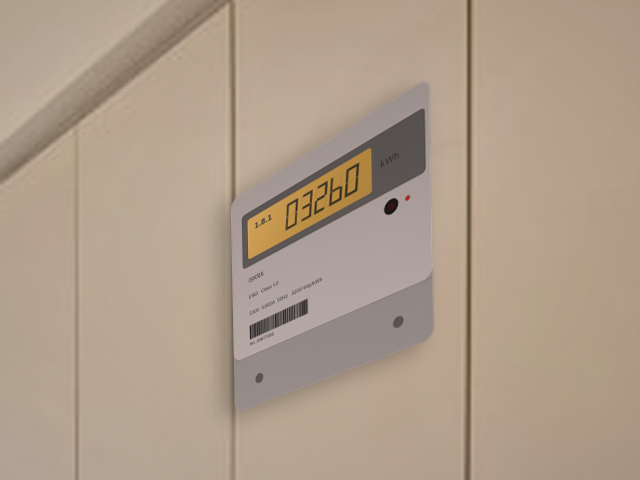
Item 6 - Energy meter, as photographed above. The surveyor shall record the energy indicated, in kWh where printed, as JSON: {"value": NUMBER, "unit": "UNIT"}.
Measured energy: {"value": 3260, "unit": "kWh"}
